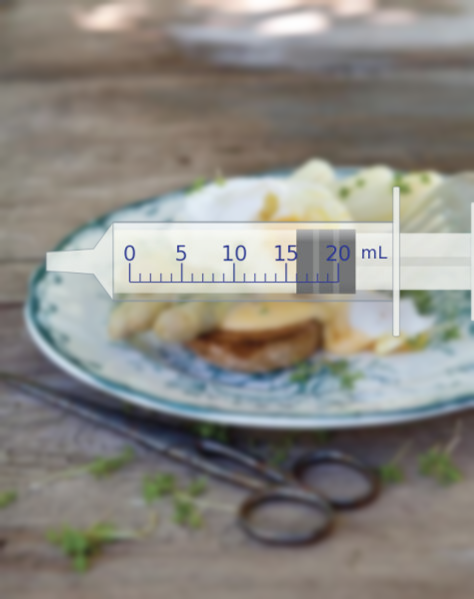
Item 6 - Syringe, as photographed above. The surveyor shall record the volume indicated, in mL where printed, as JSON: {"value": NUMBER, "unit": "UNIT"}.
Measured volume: {"value": 16, "unit": "mL"}
